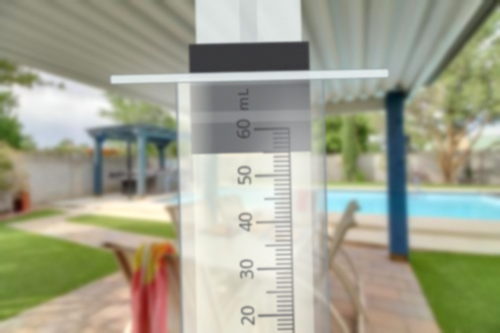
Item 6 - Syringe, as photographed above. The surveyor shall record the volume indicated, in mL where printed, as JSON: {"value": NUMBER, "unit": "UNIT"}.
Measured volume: {"value": 55, "unit": "mL"}
